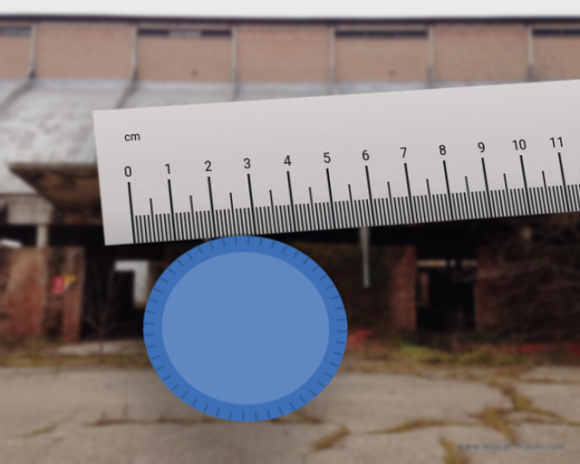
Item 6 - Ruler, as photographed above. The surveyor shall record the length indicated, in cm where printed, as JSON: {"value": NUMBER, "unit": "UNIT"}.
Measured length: {"value": 5, "unit": "cm"}
